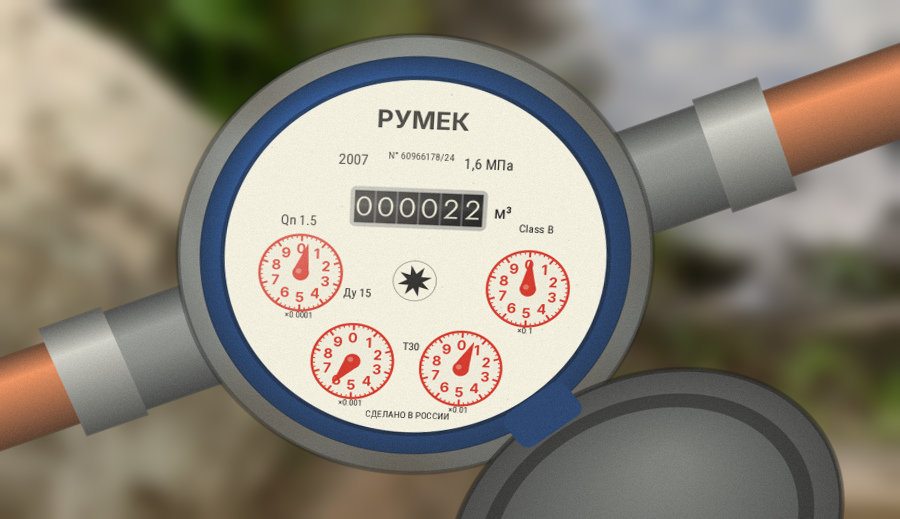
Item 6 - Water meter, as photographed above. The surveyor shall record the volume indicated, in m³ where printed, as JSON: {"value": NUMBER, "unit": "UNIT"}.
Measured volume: {"value": 22.0060, "unit": "m³"}
